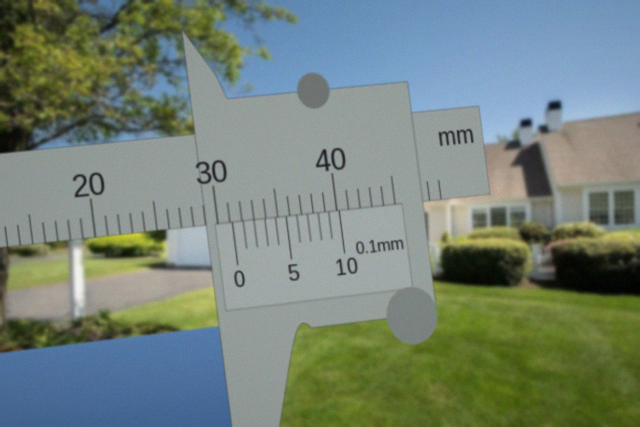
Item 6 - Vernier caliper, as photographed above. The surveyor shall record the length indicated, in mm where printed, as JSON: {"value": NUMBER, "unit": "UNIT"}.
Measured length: {"value": 31.2, "unit": "mm"}
